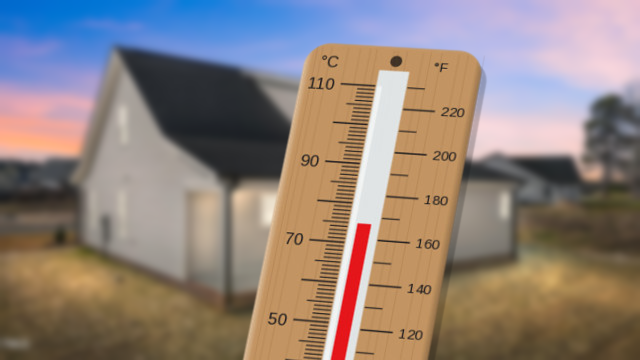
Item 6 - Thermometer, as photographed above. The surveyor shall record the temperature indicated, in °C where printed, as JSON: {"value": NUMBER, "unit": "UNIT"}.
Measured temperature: {"value": 75, "unit": "°C"}
